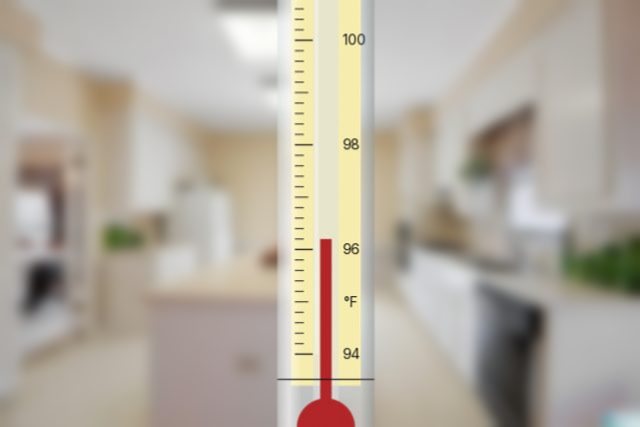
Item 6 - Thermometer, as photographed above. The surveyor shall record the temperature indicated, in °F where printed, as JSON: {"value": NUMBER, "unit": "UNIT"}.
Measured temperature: {"value": 96.2, "unit": "°F"}
